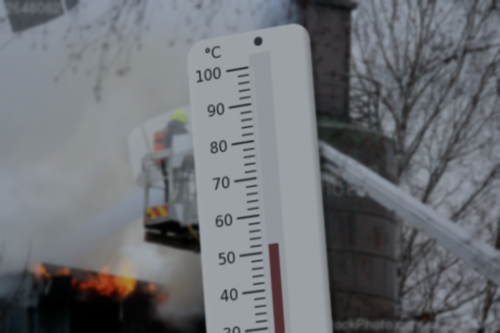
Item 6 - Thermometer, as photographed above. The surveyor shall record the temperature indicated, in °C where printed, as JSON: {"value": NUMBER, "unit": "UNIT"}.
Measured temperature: {"value": 52, "unit": "°C"}
